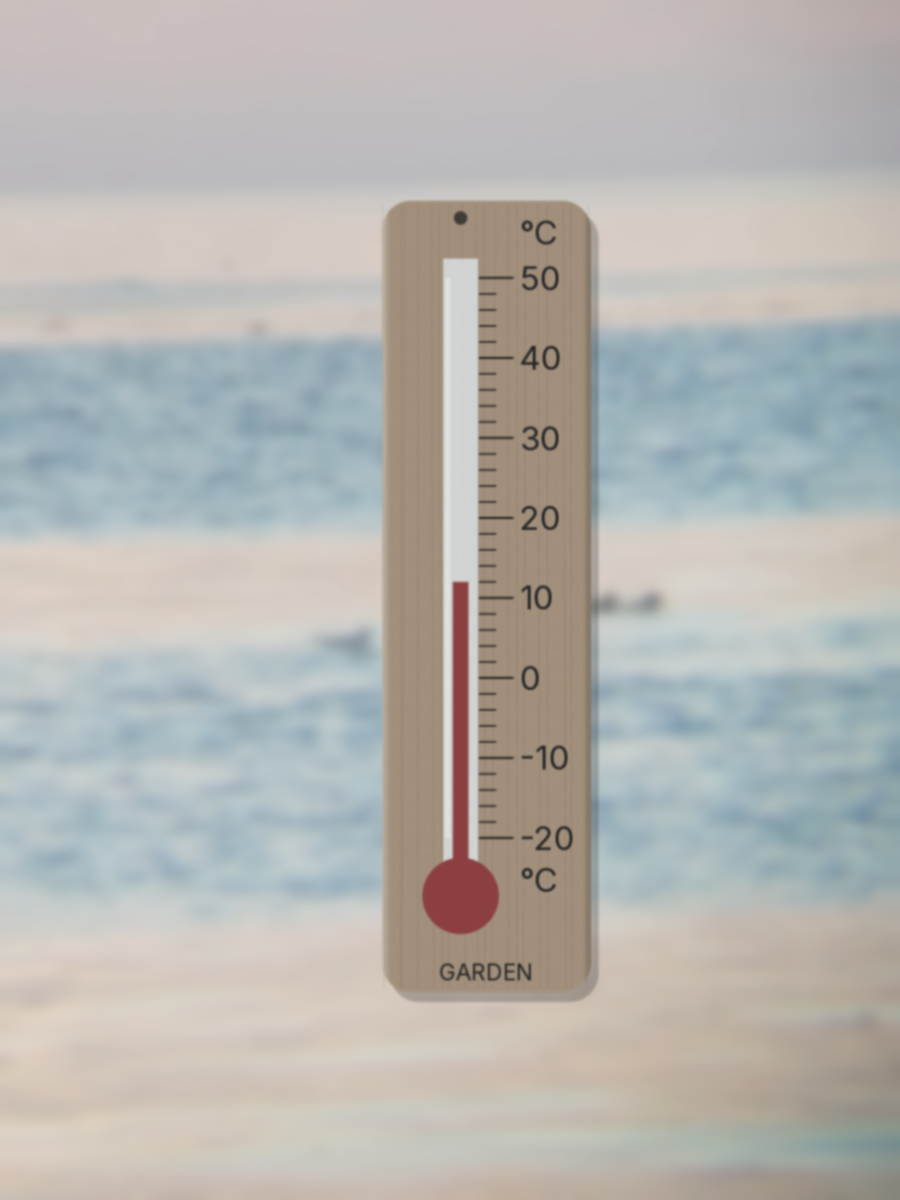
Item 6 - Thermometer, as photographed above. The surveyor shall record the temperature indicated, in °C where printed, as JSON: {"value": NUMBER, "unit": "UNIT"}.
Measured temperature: {"value": 12, "unit": "°C"}
